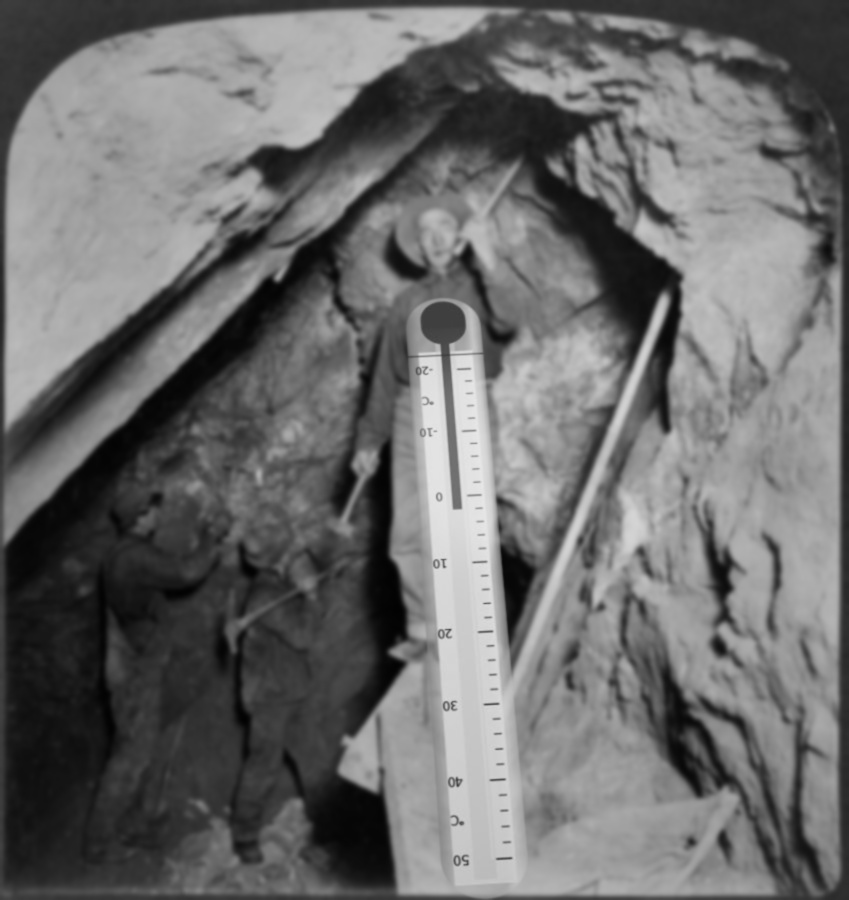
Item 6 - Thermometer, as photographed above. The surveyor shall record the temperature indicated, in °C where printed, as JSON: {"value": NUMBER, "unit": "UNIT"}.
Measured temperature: {"value": 2, "unit": "°C"}
